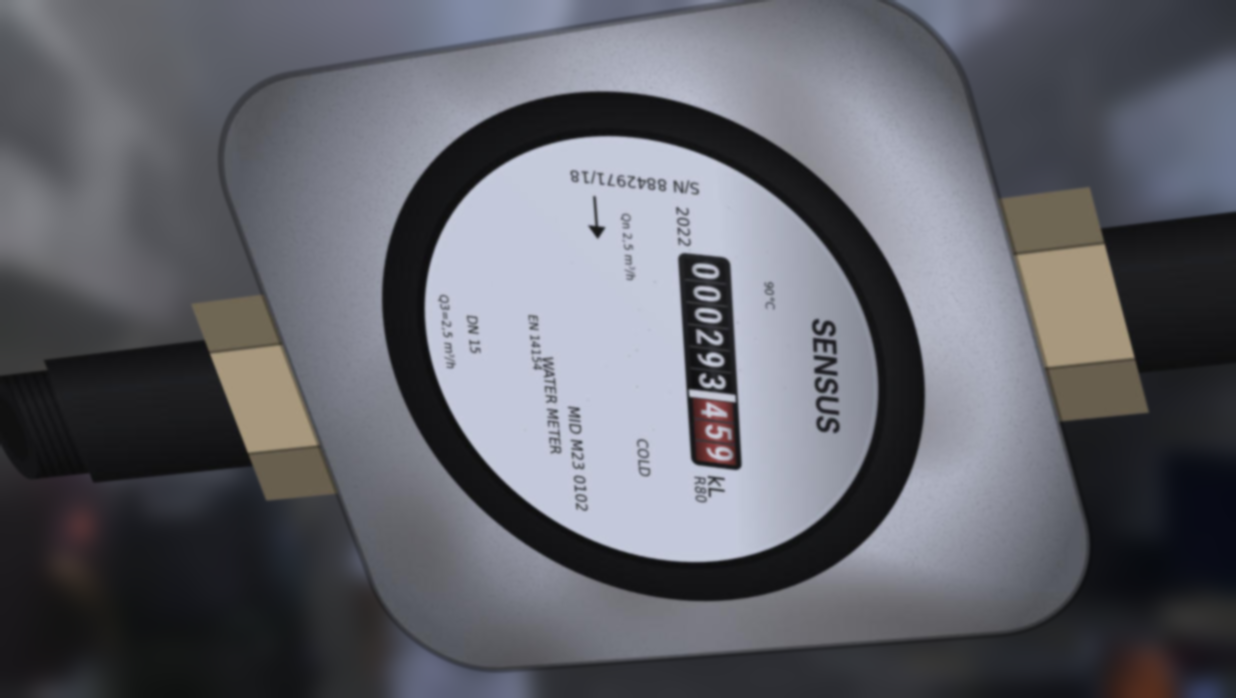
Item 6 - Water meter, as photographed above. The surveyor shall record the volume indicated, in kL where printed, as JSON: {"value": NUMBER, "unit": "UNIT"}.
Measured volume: {"value": 293.459, "unit": "kL"}
